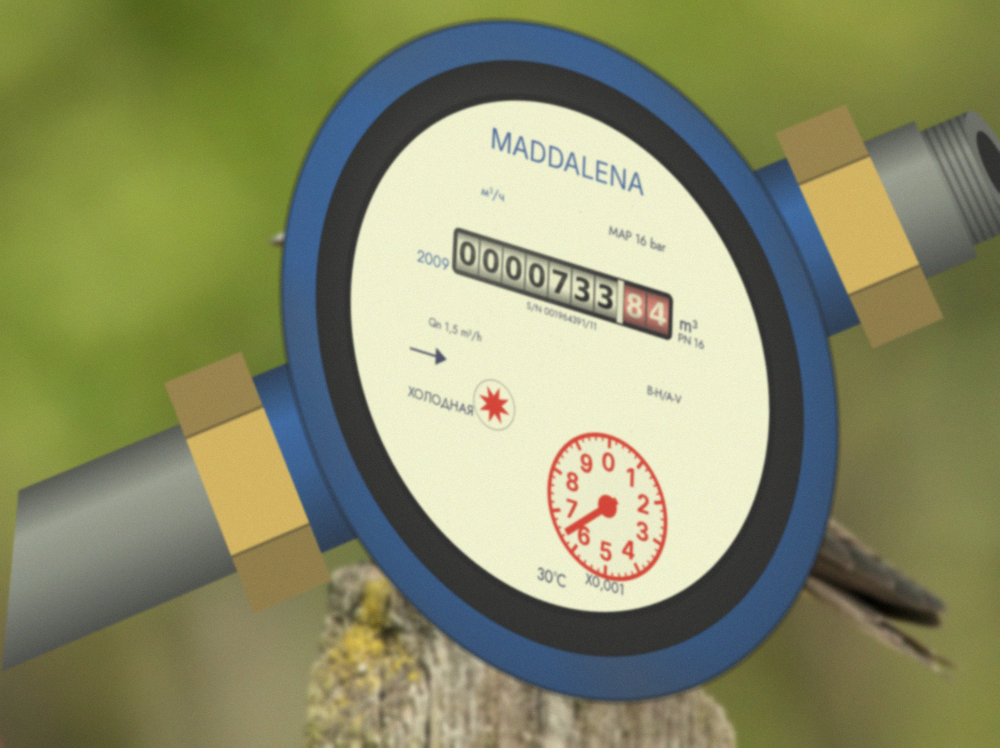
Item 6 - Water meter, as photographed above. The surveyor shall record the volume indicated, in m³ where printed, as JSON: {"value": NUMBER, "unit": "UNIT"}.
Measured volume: {"value": 733.846, "unit": "m³"}
